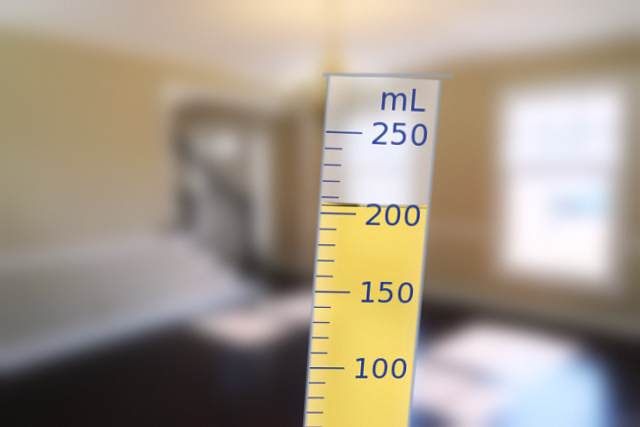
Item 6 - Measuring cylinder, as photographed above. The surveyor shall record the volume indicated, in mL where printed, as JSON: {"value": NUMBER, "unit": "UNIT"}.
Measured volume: {"value": 205, "unit": "mL"}
